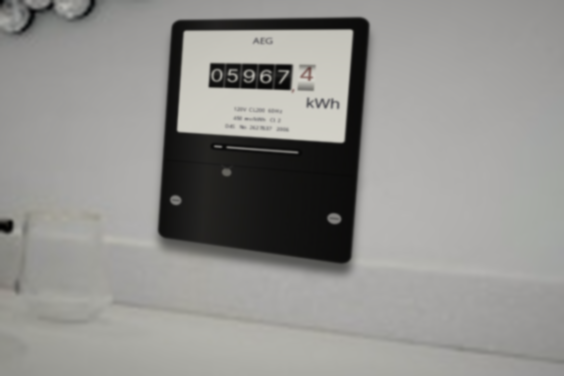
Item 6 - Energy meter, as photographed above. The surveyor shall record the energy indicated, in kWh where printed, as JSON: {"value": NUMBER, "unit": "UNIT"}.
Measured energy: {"value": 5967.4, "unit": "kWh"}
